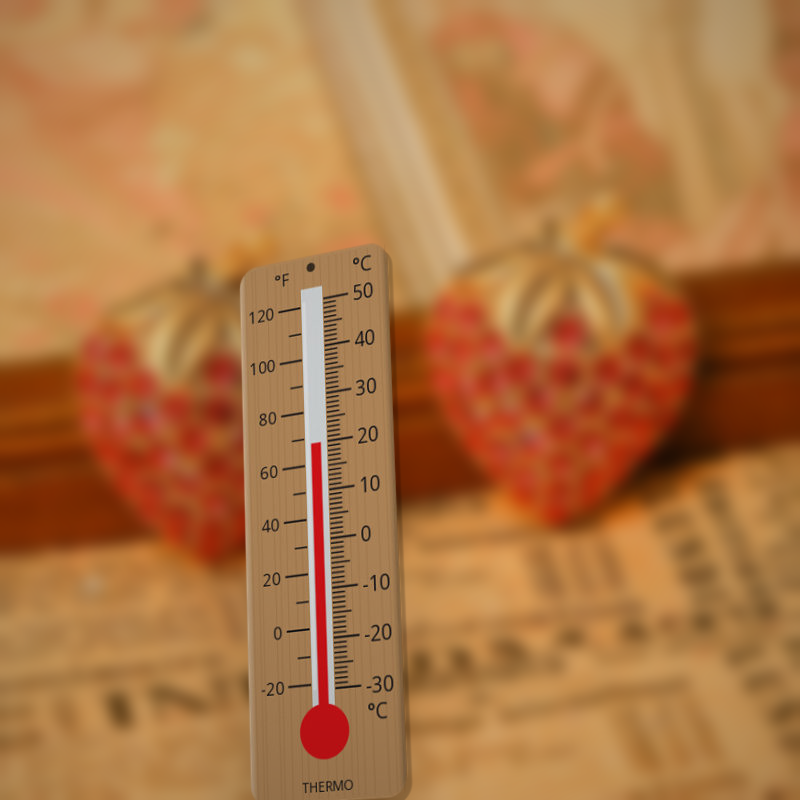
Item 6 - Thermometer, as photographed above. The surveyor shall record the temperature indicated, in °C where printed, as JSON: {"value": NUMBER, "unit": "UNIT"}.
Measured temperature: {"value": 20, "unit": "°C"}
